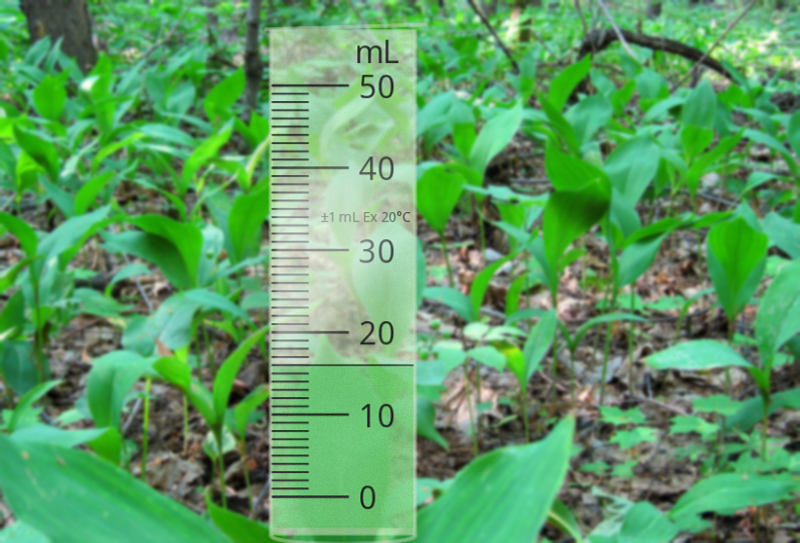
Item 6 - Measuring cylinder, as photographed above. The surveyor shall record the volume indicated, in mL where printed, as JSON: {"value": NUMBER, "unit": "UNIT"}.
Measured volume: {"value": 16, "unit": "mL"}
